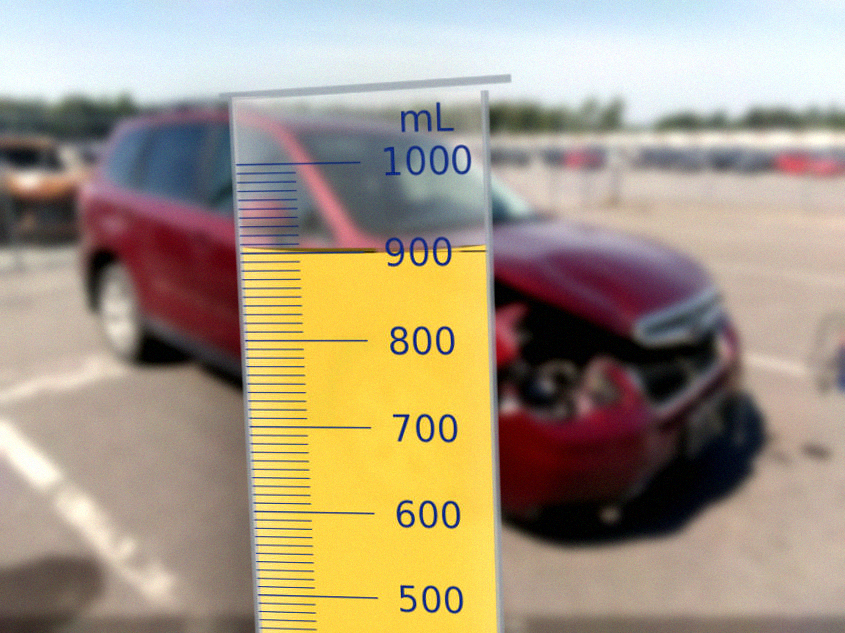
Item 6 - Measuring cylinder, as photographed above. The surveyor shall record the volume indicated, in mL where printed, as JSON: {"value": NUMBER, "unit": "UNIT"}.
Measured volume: {"value": 900, "unit": "mL"}
